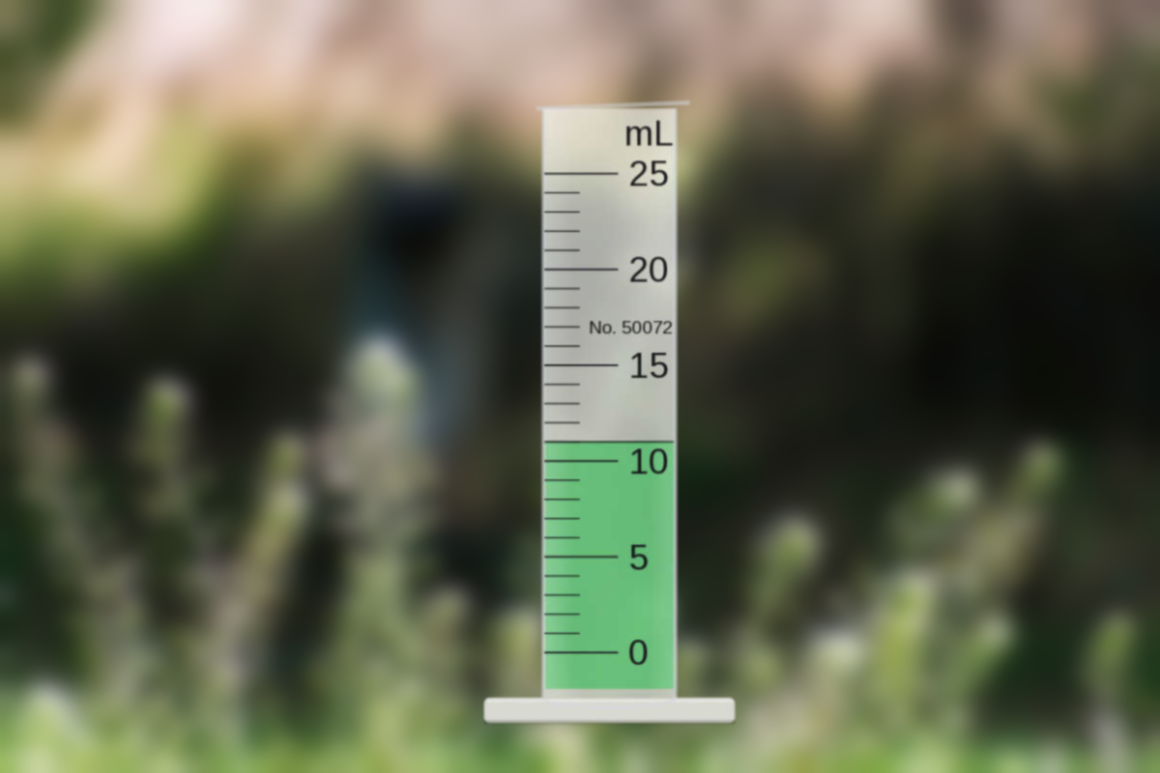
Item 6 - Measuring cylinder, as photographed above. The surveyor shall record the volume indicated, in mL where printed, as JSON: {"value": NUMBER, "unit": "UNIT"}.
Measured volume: {"value": 11, "unit": "mL"}
